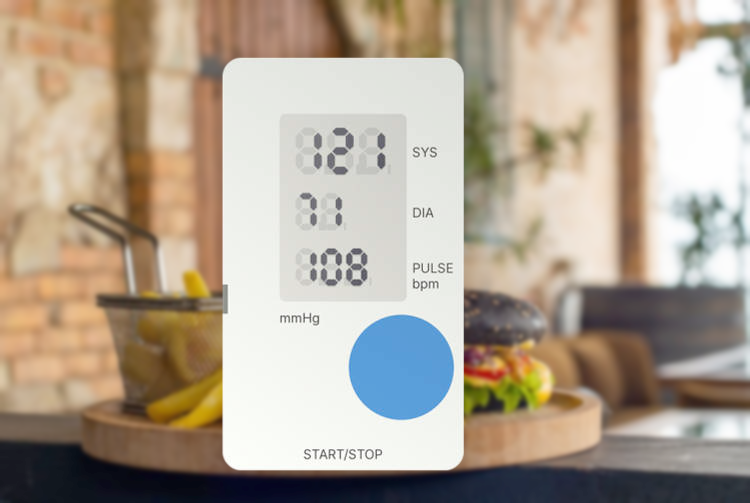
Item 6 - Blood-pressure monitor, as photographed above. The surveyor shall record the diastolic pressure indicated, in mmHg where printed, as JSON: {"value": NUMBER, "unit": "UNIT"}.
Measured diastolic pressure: {"value": 71, "unit": "mmHg"}
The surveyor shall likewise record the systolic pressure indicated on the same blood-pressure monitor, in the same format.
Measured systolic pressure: {"value": 121, "unit": "mmHg"}
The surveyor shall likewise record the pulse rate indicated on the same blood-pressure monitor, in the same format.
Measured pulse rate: {"value": 108, "unit": "bpm"}
